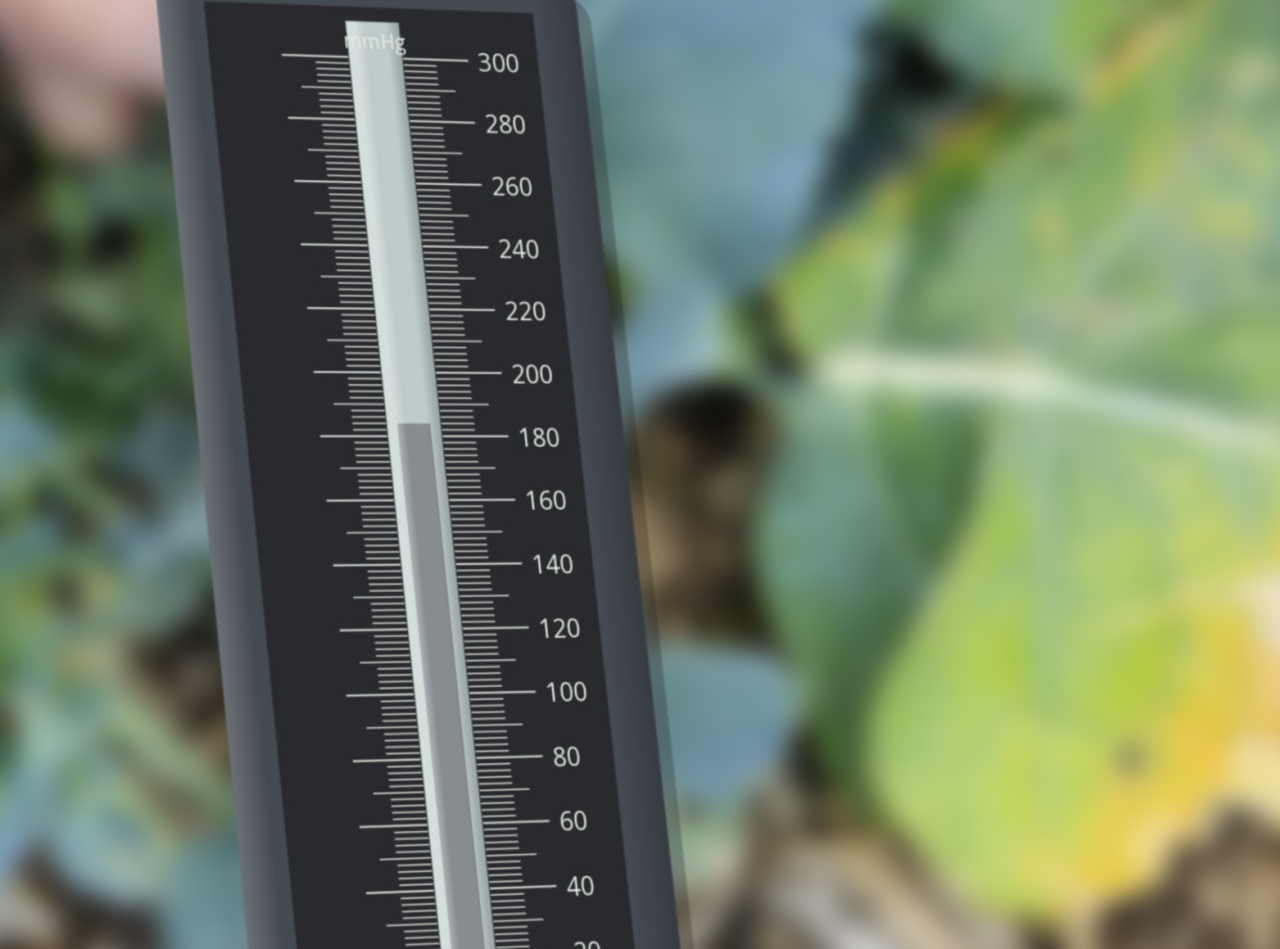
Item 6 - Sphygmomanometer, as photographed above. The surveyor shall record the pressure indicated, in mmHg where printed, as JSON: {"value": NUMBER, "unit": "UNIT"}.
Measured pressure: {"value": 184, "unit": "mmHg"}
